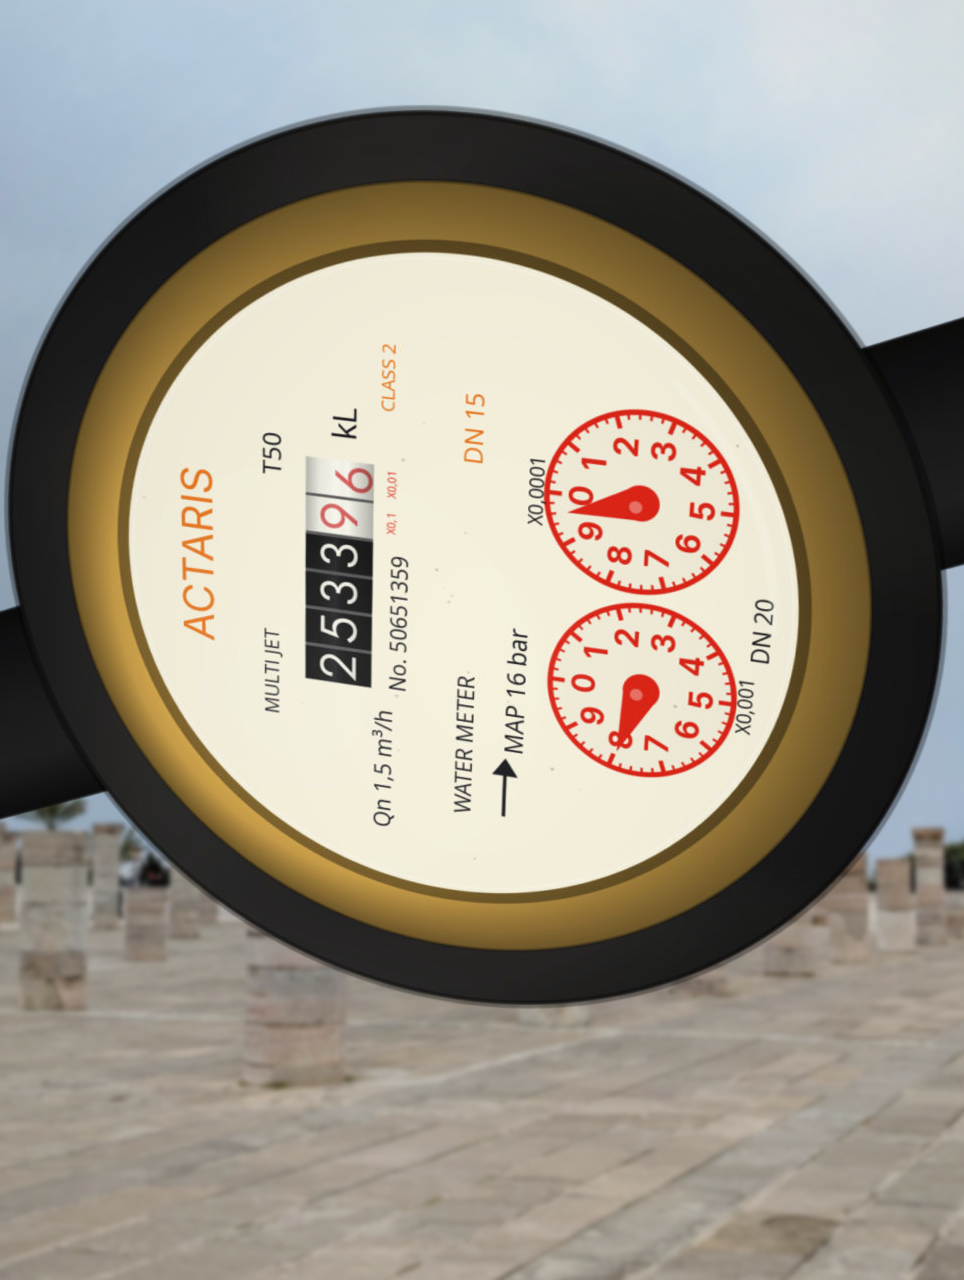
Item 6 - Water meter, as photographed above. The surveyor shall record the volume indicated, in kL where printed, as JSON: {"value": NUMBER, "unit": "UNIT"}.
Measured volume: {"value": 2533.9579, "unit": "kL"}
